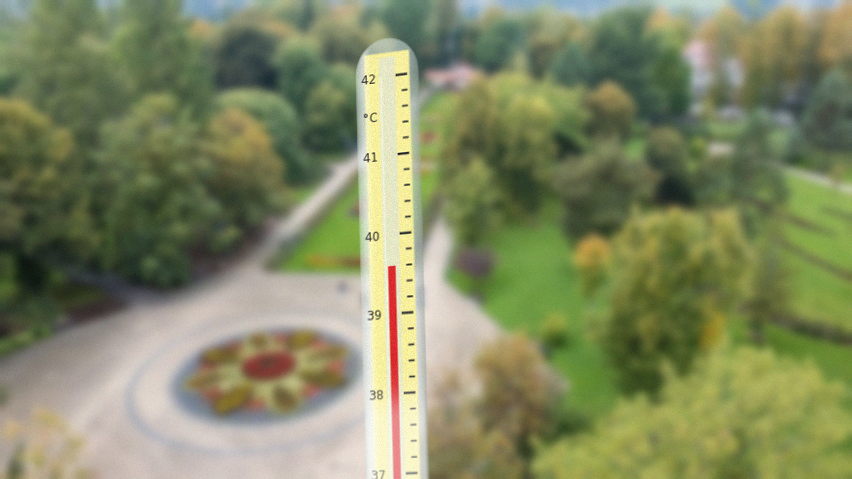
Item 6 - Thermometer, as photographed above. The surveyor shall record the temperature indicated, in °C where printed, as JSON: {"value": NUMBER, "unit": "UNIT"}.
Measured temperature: {"value": 39.6, "unit": "°C"}
